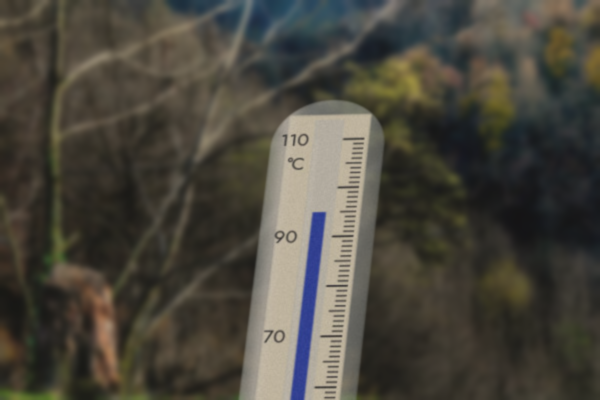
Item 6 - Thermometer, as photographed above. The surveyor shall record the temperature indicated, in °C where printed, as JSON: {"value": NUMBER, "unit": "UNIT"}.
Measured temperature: {"value": 95, "unit": "°C"}
